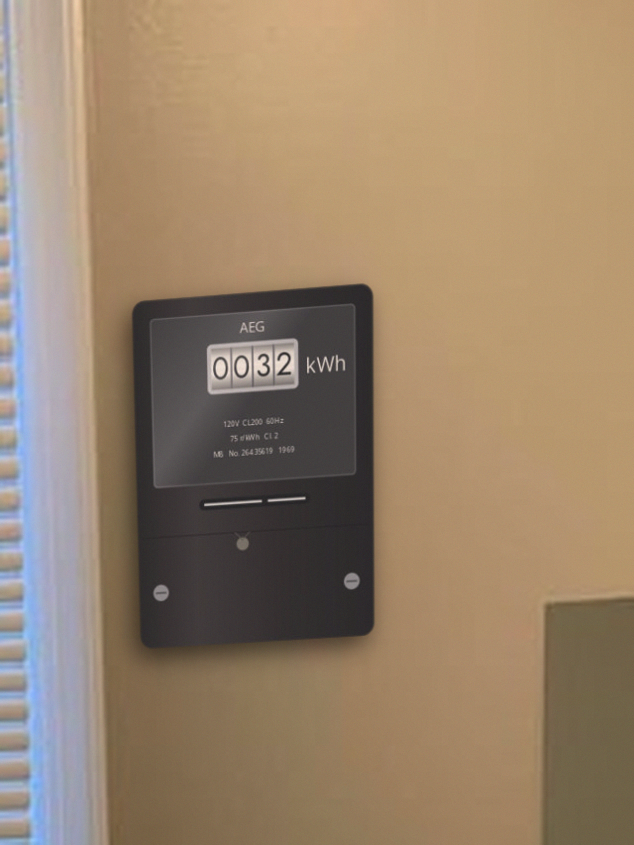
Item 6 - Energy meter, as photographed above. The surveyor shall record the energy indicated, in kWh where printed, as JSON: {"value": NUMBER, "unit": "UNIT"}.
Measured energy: {"value": 32, "unit": "kWh"}
